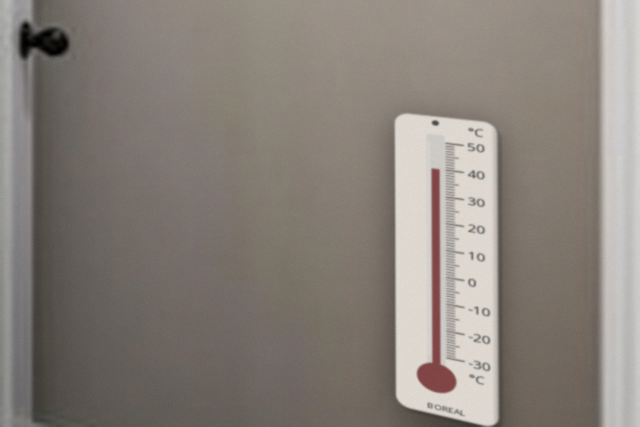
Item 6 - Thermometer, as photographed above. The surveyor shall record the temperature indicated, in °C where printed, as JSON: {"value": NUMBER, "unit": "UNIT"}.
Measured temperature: {"value": 40, "unit": "°C"}
